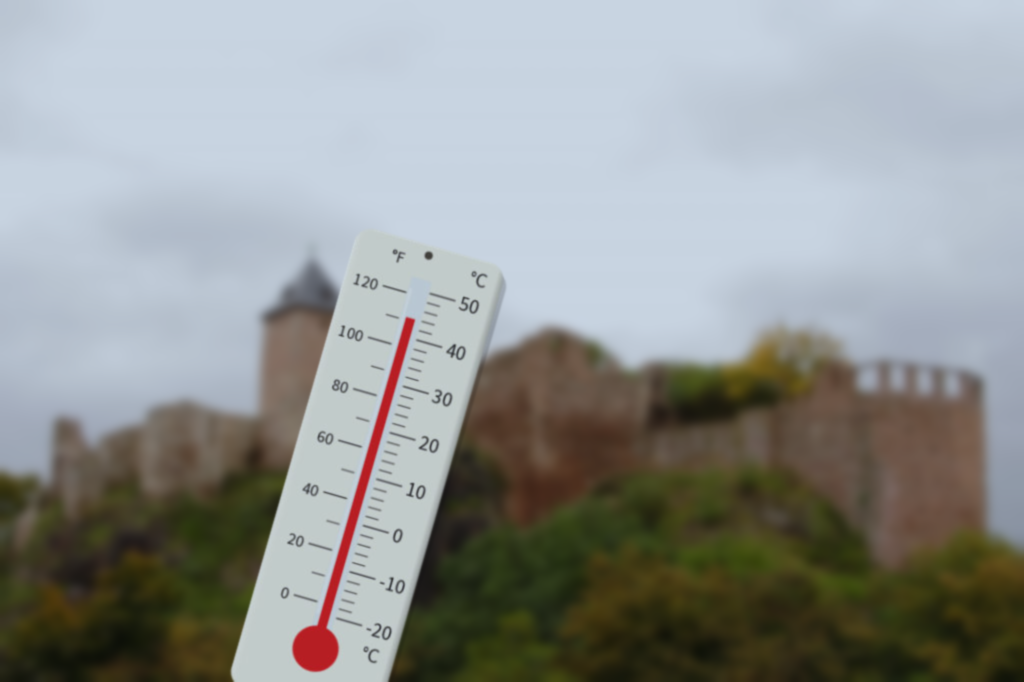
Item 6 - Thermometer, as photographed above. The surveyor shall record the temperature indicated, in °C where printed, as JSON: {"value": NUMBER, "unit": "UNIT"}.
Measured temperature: {"value": 44, "unit": "°C"}
